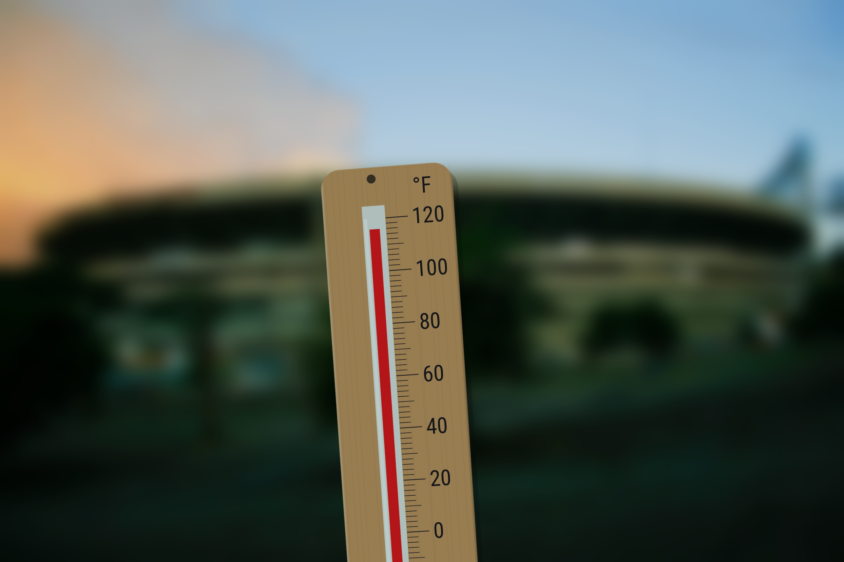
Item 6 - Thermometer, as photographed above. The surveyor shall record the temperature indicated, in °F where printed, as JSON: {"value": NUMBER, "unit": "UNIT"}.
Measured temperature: {"value": 116, "unit": "°F"}
